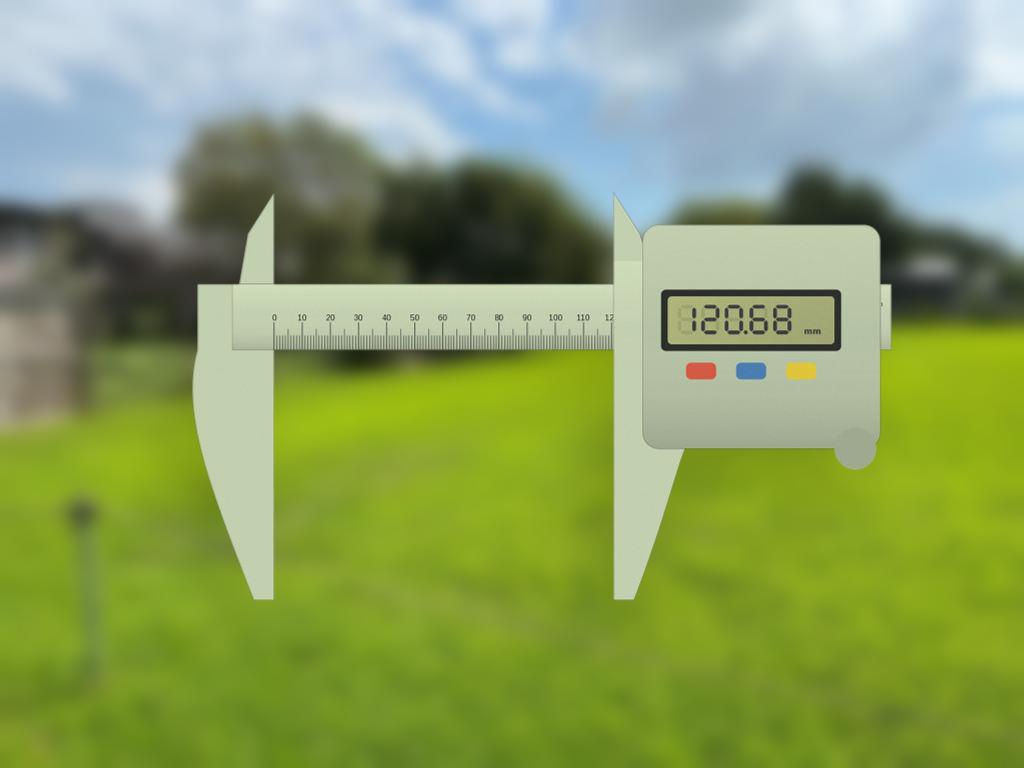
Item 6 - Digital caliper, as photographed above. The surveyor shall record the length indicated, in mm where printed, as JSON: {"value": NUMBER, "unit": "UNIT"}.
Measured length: {"value": 120.68, "unit": "mm"}
